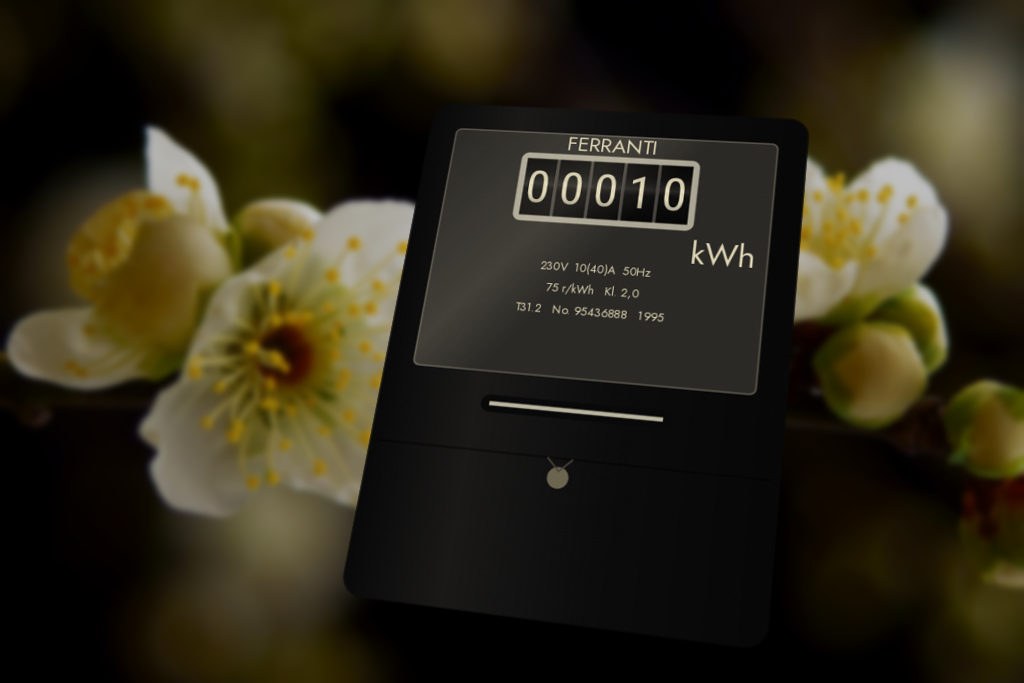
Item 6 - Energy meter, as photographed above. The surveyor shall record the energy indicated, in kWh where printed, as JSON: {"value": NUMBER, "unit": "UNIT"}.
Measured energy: {"value": 10, "unit": "kWh"}
